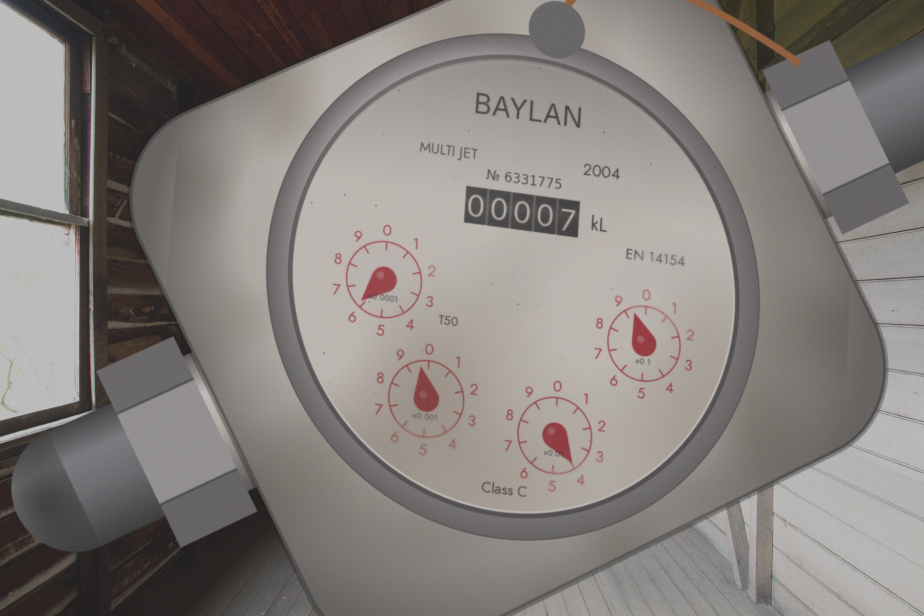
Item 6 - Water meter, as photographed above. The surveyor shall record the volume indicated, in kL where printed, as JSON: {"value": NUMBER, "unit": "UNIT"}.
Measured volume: {"value": 6.9396, "unit": "kL"}
